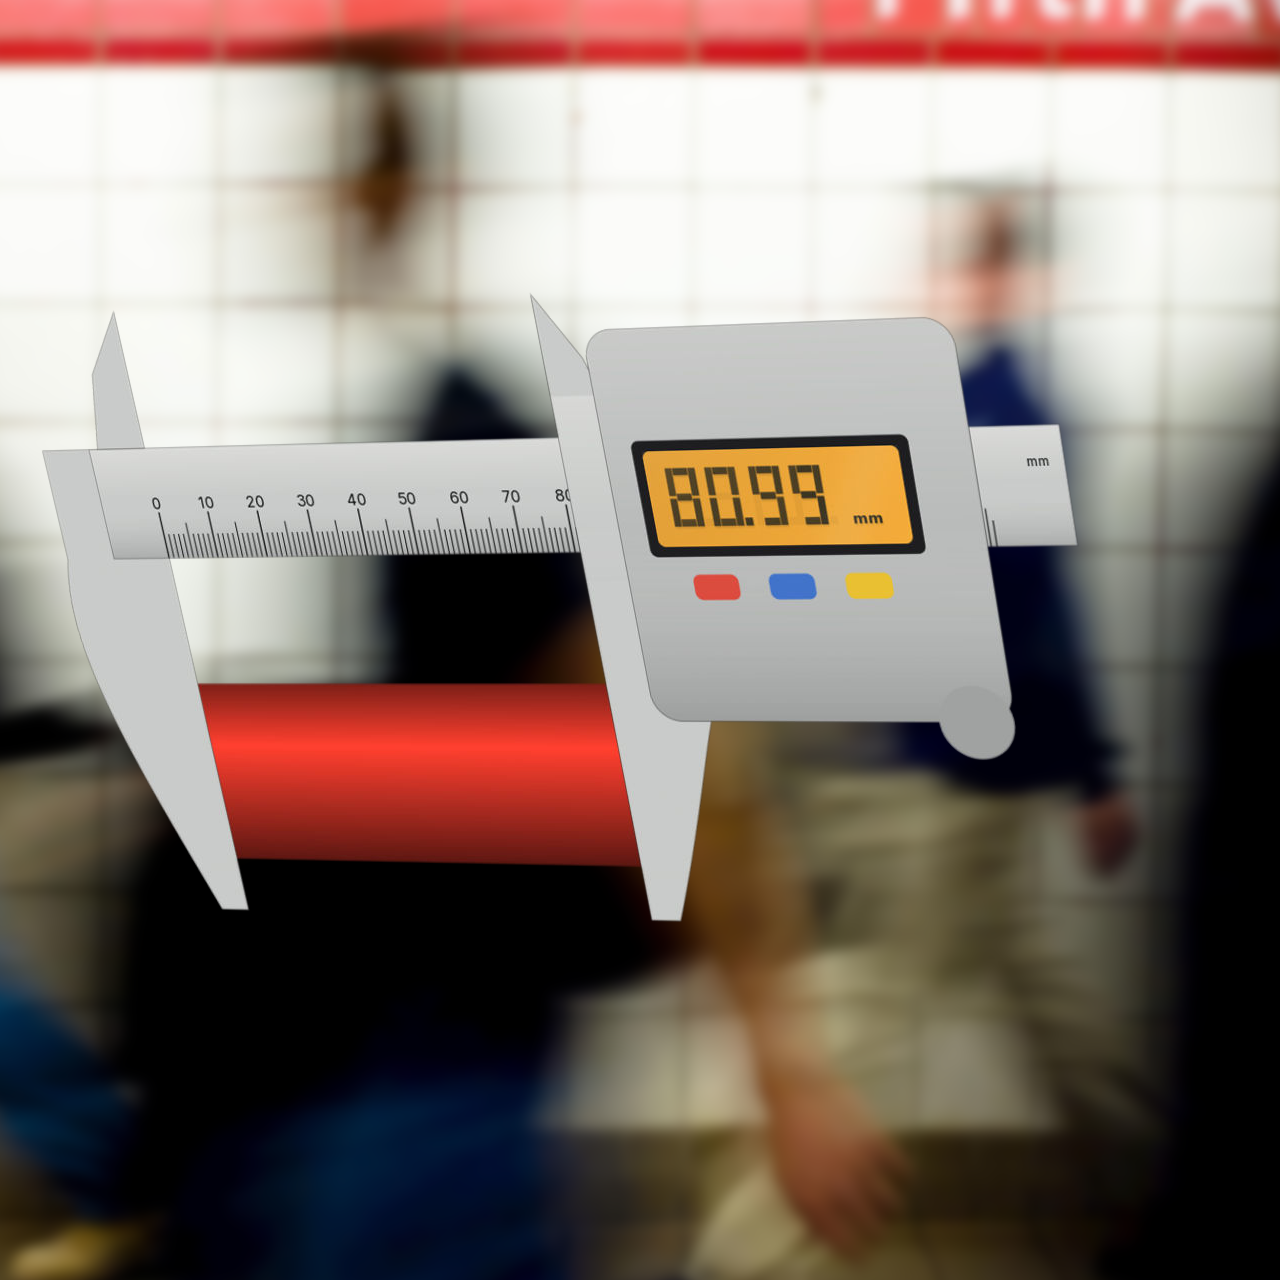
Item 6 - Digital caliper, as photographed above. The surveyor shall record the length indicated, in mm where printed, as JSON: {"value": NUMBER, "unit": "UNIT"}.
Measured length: {"value": 80.99, "unit": "mm"}
